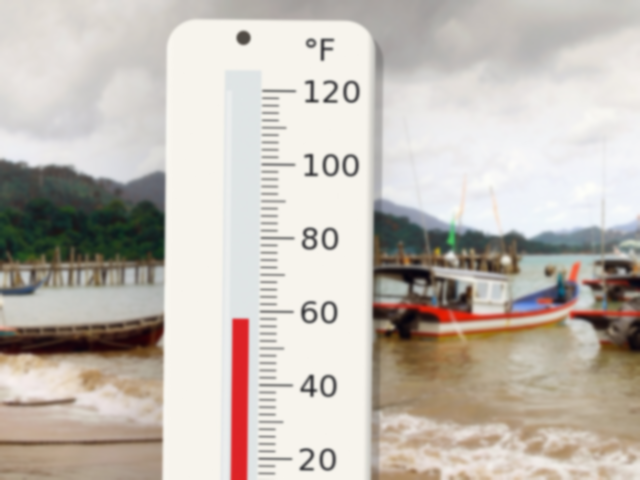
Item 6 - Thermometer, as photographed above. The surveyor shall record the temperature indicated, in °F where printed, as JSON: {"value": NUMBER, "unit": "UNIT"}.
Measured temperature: {"value": 58, "unit": "°F"}
